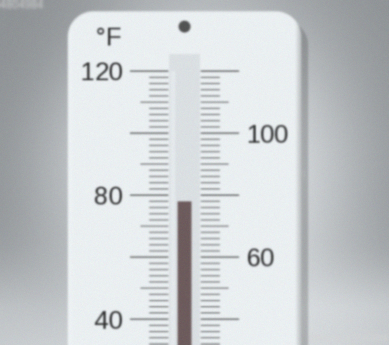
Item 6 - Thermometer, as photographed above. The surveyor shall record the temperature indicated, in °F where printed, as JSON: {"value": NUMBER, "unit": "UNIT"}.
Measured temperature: {"value": 78, "unit": "°F"}
